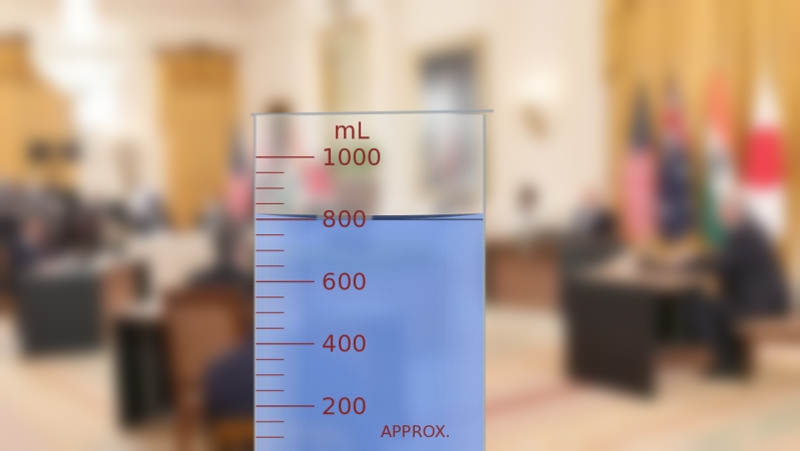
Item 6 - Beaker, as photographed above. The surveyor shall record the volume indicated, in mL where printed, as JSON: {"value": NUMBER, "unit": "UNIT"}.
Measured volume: {"value": 800, "unit": "mL"}
